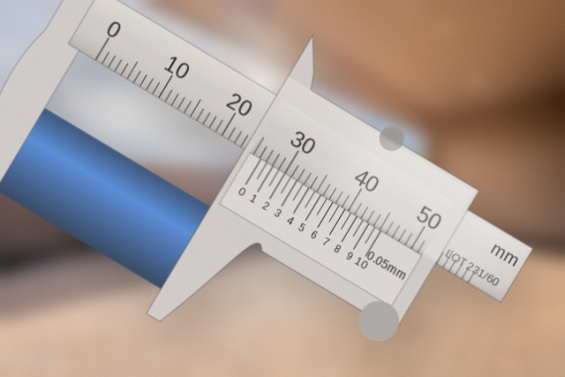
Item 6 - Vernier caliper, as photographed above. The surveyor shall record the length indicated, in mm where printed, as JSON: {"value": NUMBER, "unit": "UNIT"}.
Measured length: {"value": 26.2, "unit": "mm"}
